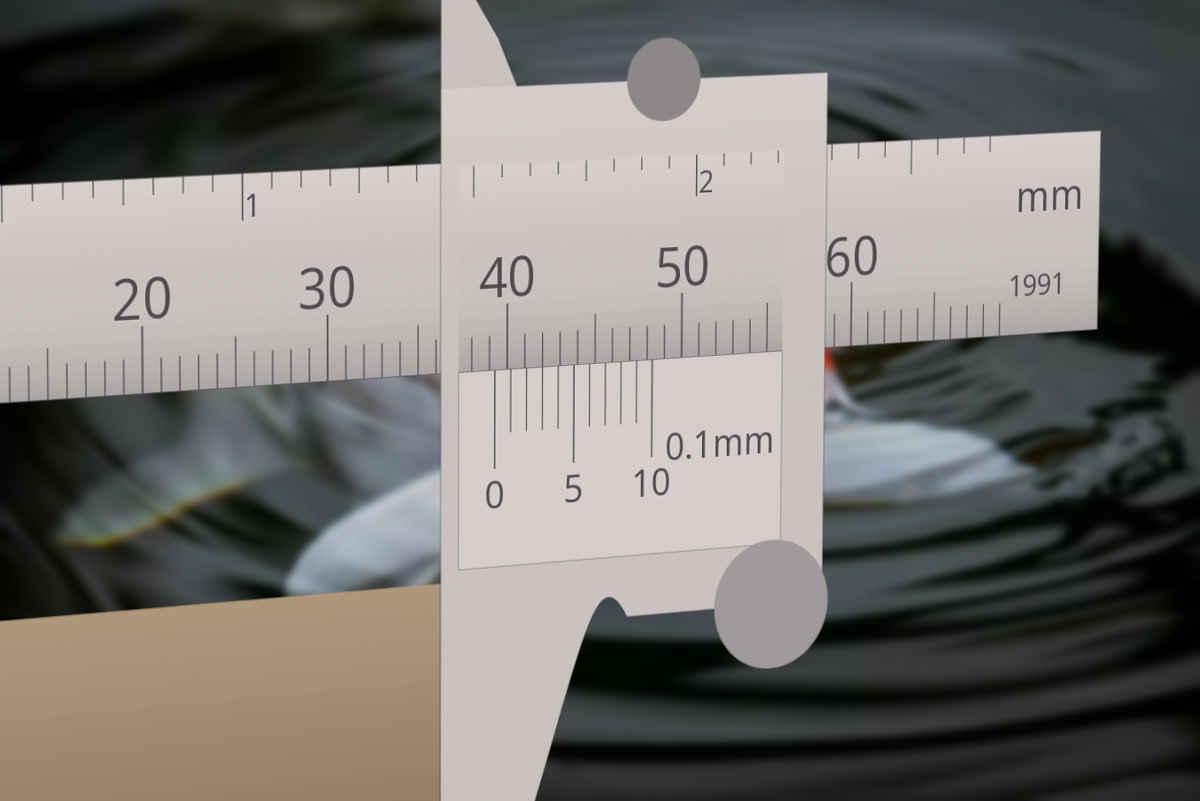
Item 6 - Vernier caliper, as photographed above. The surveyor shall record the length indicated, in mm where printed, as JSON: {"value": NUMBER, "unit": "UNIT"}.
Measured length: {"value": 39.3, "unit": "mm"}
